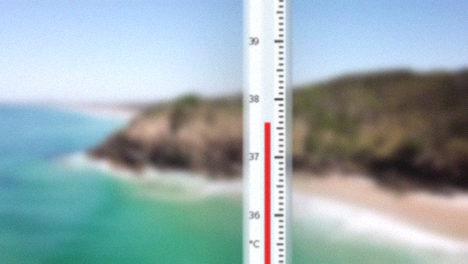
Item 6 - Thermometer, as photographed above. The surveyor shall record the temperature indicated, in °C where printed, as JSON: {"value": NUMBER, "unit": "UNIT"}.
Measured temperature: {"value": 37.6, "unit": "°C"}
